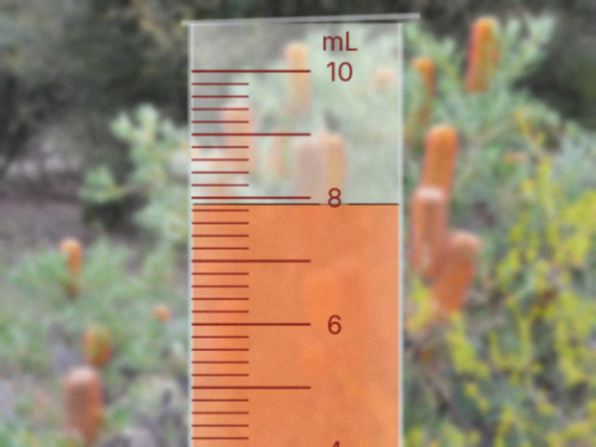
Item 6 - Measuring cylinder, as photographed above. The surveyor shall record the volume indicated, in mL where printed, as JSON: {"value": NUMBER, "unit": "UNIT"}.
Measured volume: {"value": 7.9, "unit": "mL"}
